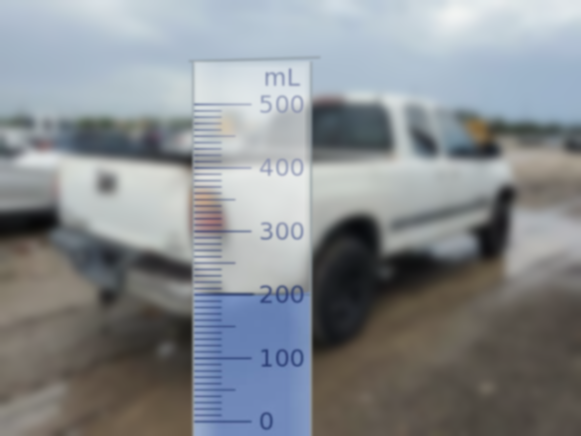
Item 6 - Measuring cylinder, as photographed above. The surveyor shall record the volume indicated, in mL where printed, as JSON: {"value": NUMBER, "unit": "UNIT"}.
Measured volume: {"value": 200, "unit": "mL"}
